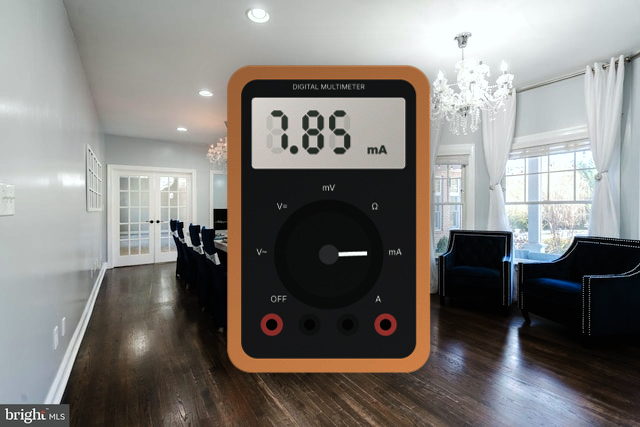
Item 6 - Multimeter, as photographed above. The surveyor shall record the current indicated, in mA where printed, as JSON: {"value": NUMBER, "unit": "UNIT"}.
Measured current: {"value": 7.85, "unit": "mA"}
